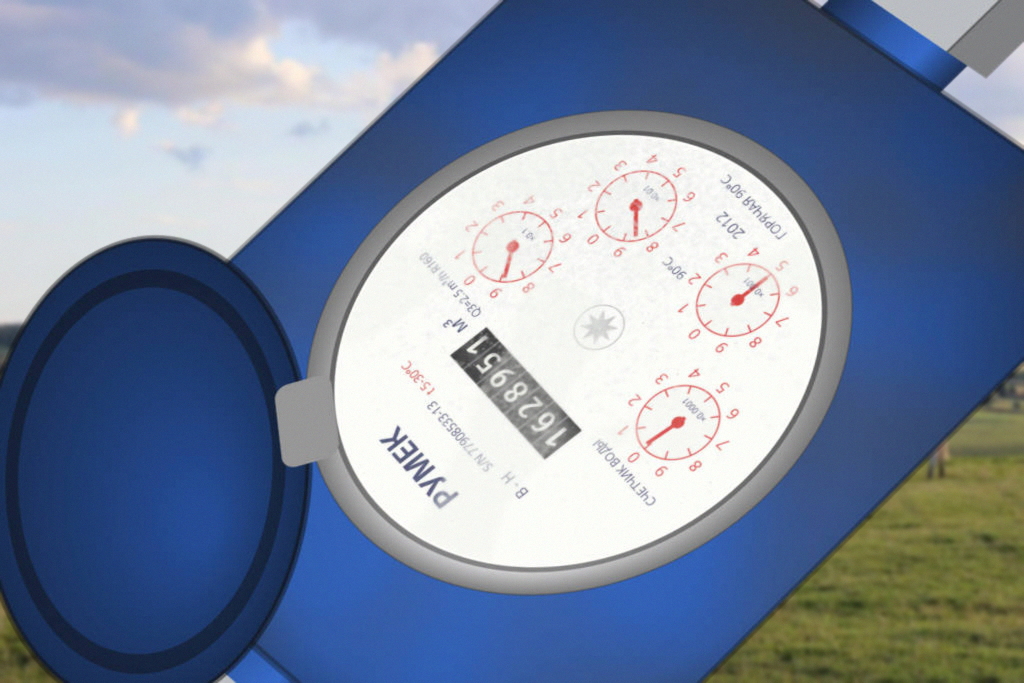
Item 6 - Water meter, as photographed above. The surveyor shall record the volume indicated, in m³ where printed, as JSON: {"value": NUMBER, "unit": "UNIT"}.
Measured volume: {"value": 1628950.8850, "unit": "m³"}
